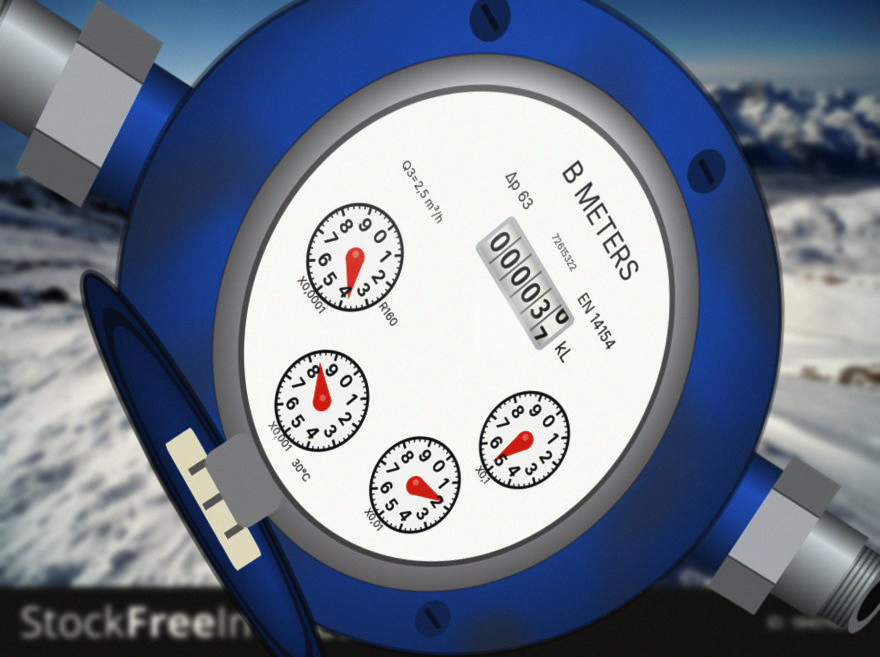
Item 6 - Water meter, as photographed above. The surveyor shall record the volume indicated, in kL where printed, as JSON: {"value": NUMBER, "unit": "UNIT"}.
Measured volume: {"value": 36.5183, "unit": "kL"}
